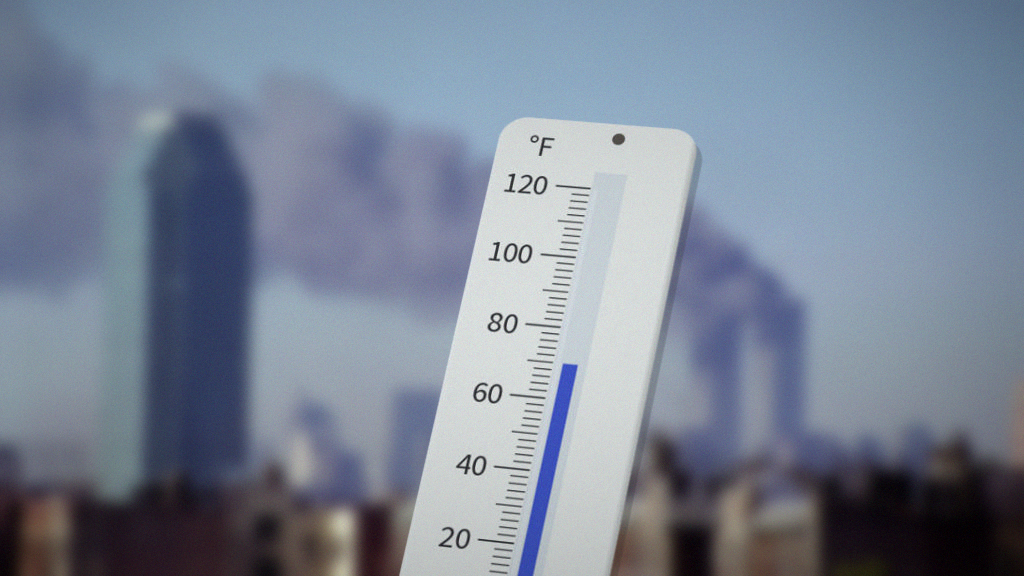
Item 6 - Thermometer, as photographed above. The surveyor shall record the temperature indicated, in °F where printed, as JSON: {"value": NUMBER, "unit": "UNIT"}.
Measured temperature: {"value": 70, "unit": "°F"}
